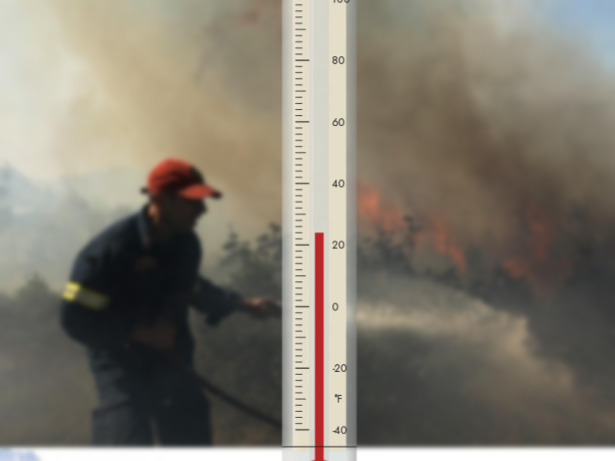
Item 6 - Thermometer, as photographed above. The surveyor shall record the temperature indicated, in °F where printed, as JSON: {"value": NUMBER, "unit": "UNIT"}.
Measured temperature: {"value": 24, "unit": "°F"}
